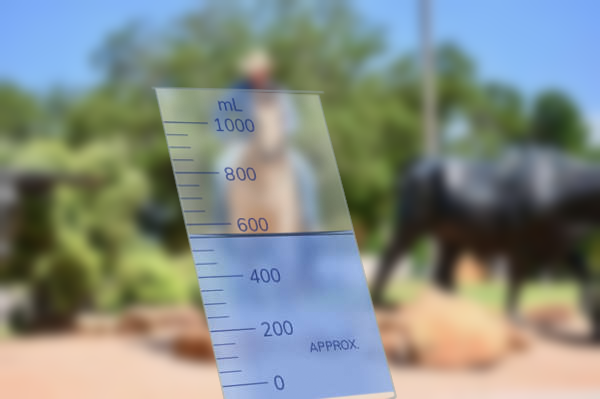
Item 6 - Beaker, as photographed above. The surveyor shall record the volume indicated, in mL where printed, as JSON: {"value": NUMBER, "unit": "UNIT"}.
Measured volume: {"value": 550, "unit": "mL"}
